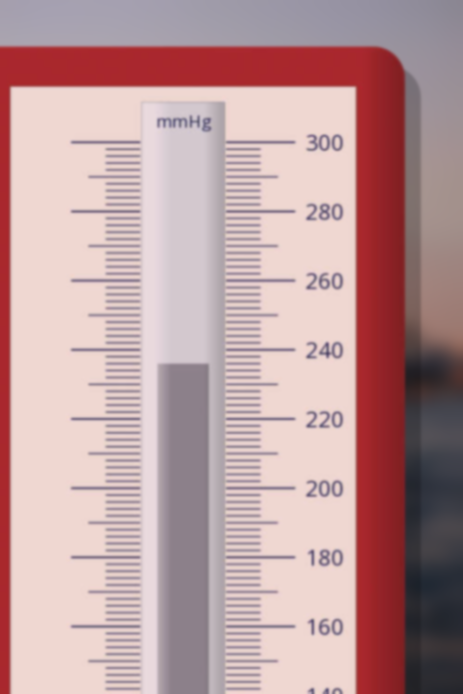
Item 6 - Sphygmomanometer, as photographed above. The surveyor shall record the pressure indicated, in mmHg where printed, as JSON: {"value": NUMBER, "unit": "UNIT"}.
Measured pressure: {"value": 236, "unit": "mmHg"}
